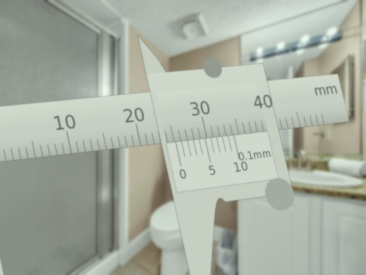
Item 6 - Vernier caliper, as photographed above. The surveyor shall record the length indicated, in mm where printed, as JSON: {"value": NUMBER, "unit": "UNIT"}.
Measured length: {"value": 25.2, "unit": "mm"}
